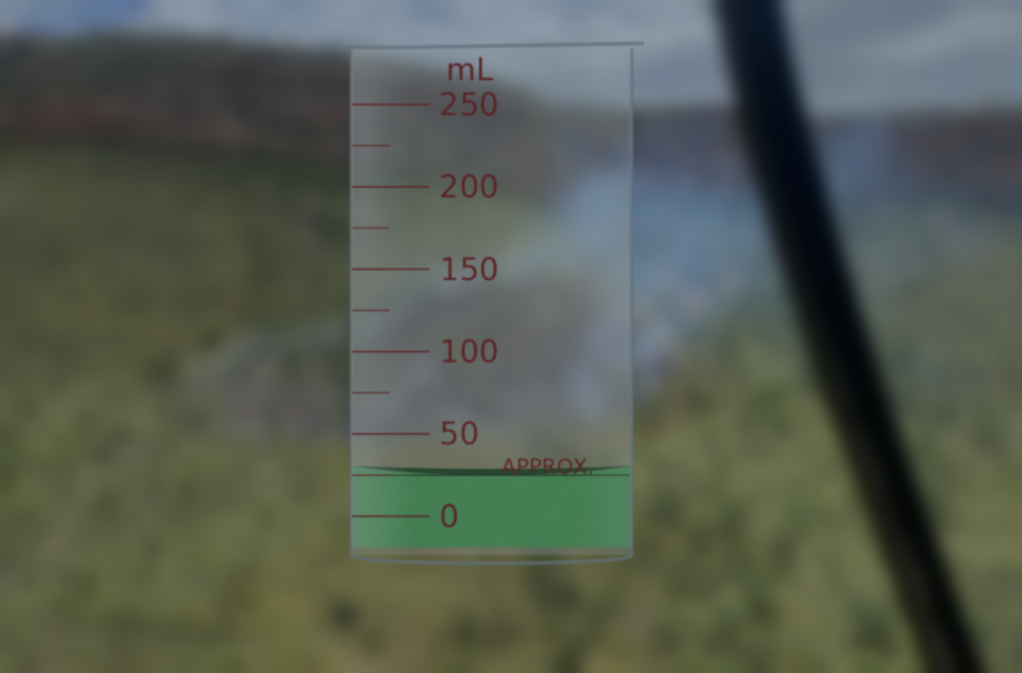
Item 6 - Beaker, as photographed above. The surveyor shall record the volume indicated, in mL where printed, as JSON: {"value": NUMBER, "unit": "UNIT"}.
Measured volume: {"value": 25, "unit": "mL"}
